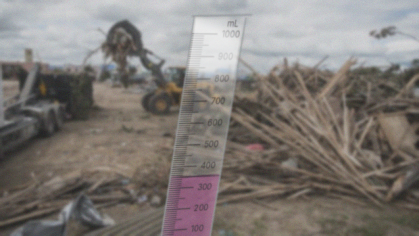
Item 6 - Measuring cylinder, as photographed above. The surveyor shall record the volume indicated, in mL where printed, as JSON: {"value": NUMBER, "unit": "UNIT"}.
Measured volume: {"value": 350, "unit": "mL"}
